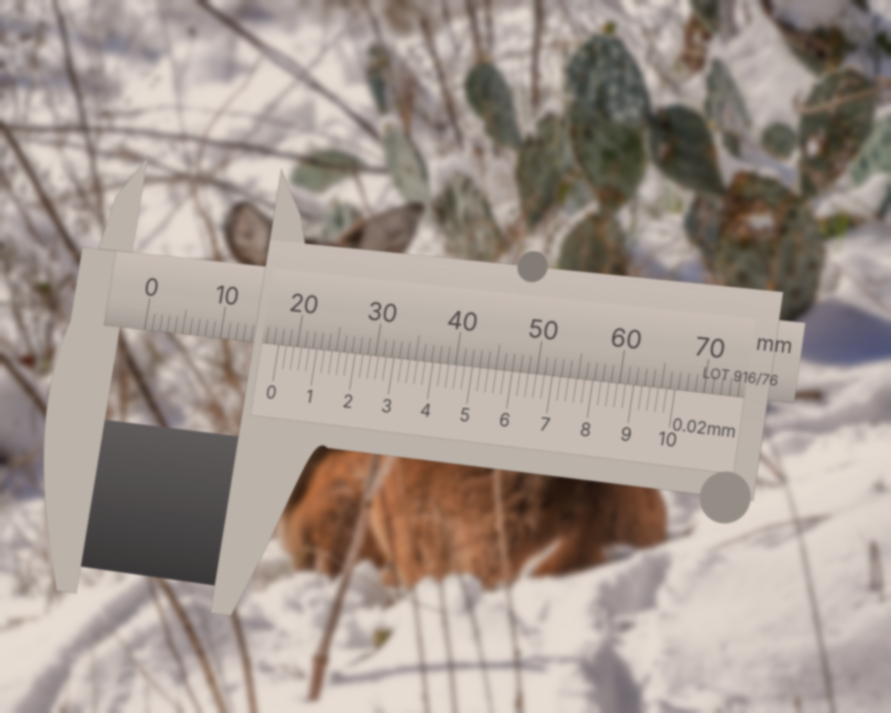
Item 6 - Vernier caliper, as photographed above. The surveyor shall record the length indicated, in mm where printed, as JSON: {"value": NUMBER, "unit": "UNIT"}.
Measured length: {"value": 17.6, "unit": "mm"}
